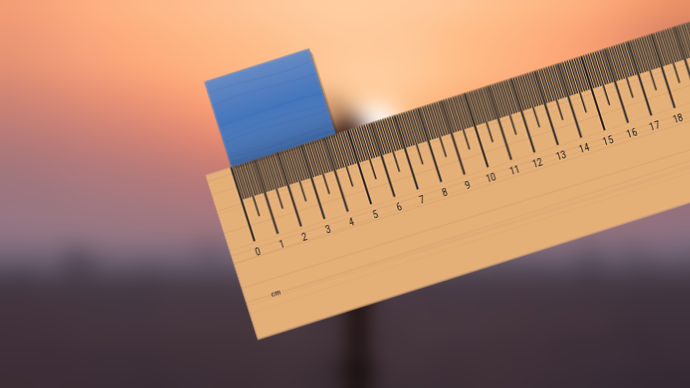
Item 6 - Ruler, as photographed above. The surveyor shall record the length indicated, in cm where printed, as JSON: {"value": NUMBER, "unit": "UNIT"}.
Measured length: {"value": 4.5, "unit": "cm"}
